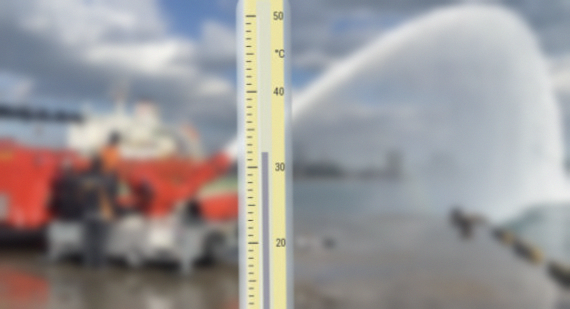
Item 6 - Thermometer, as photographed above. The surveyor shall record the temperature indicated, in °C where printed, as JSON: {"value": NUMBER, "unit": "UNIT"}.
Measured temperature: {"value": 32, "unit": "°C"}
